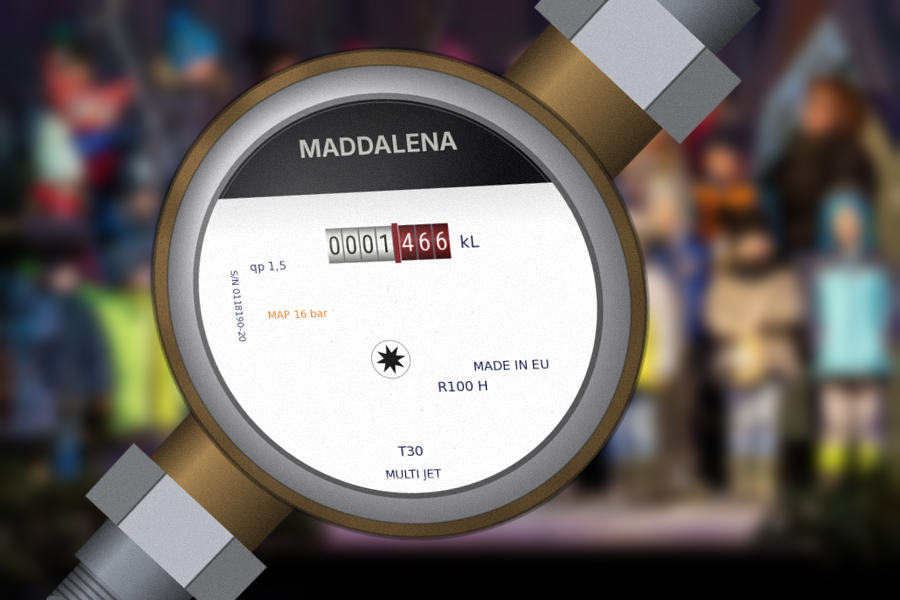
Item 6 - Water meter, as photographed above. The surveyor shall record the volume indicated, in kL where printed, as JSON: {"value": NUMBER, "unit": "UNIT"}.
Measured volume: {"value": 1.466, "unit": "kL"}
